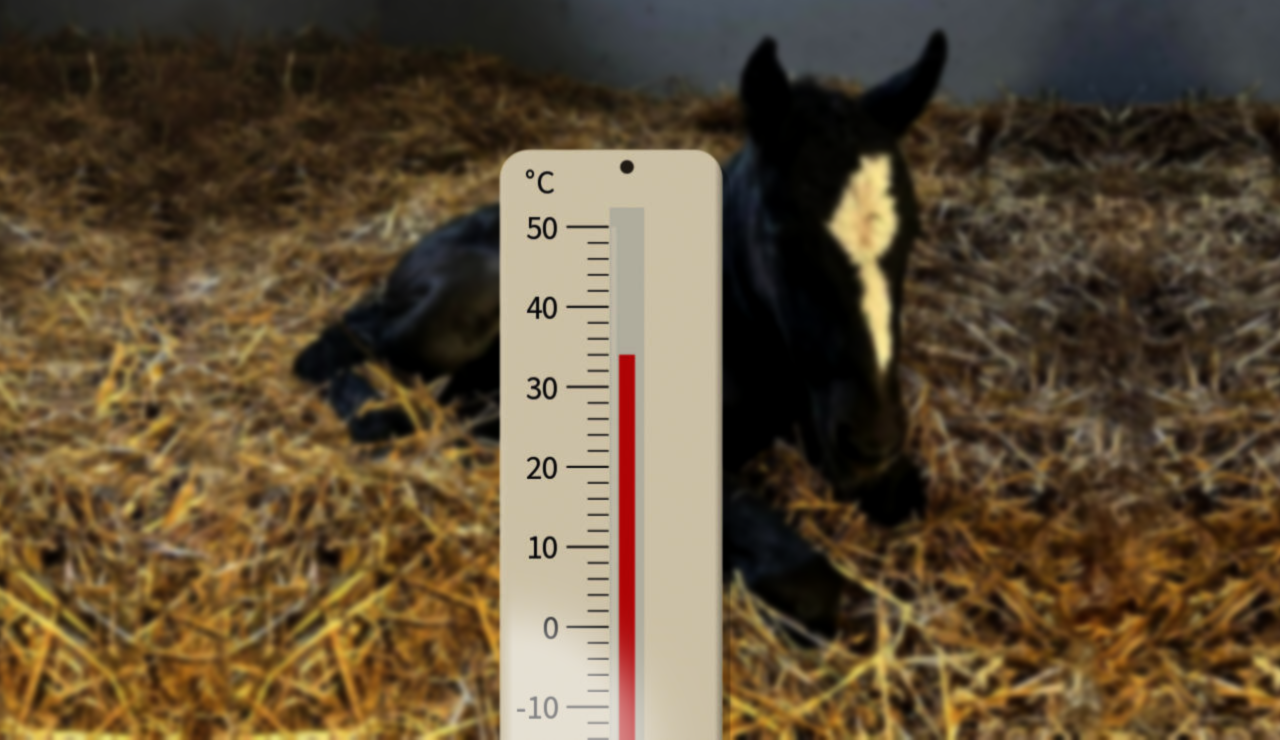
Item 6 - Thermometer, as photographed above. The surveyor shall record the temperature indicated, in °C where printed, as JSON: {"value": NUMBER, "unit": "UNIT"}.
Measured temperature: {"value": 34, "unit": "°C"}
